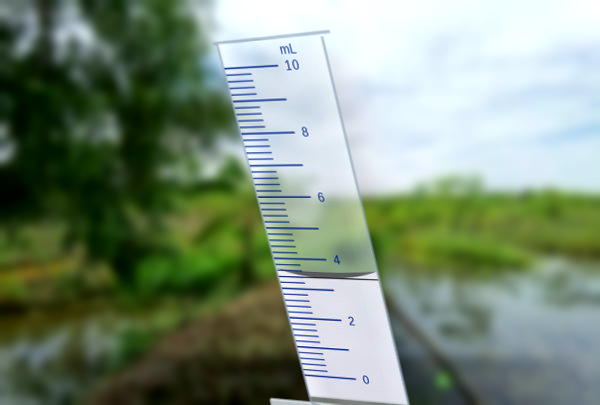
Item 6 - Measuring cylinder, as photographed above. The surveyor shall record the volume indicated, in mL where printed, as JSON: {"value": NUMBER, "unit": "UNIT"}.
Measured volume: {"value": 3.4, "unit": "mL"}
